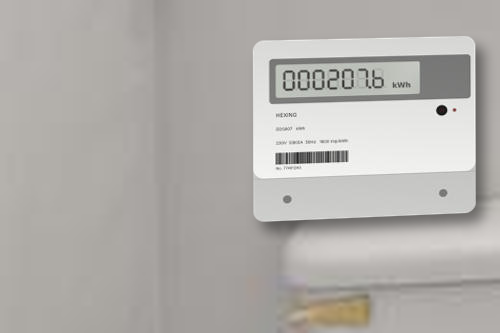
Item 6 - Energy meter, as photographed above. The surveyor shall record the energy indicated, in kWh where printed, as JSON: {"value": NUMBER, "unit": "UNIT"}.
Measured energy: {"value": 207.6, "unit": "kWh"}
